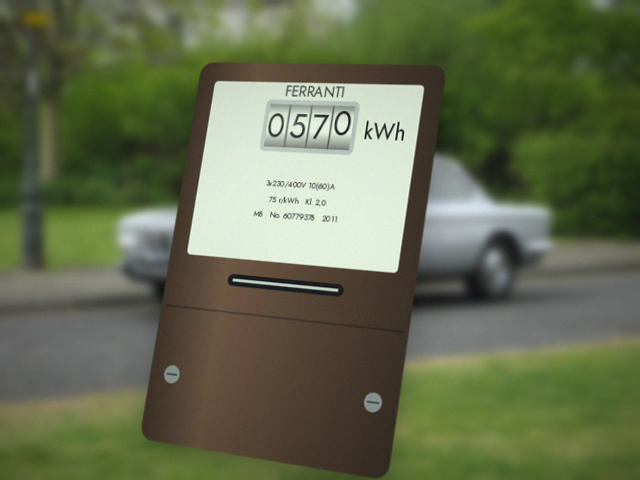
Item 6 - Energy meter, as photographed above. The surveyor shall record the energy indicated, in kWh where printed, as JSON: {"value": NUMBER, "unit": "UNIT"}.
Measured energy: {"value": 570, "unit": "kWh"}
